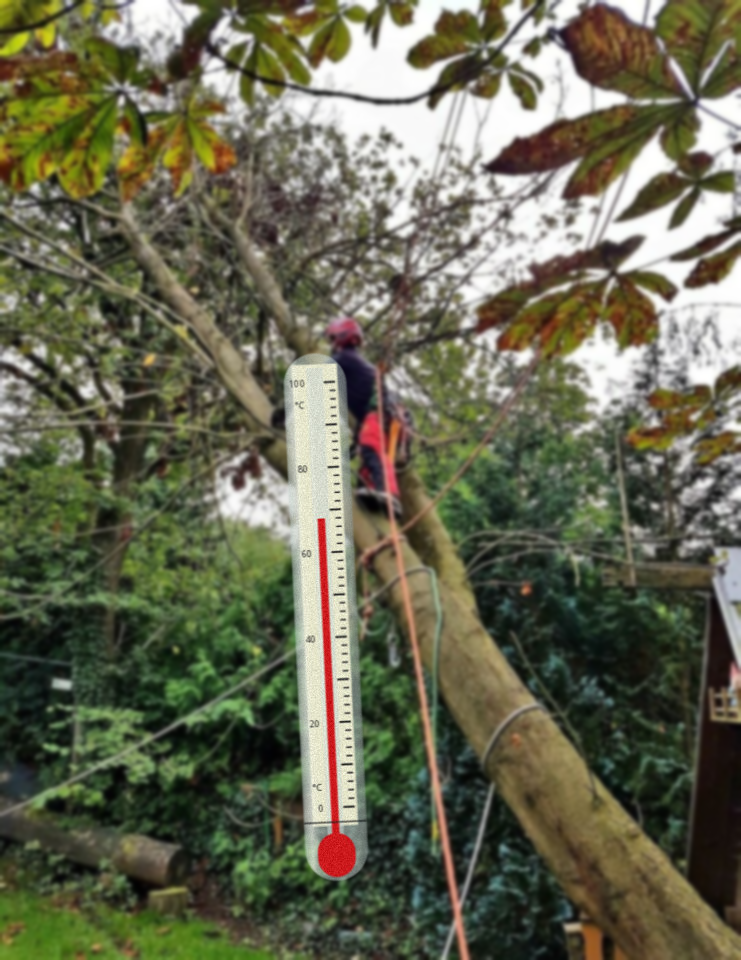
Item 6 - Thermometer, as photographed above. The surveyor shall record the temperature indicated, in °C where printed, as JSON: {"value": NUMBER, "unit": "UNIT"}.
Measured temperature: {"value": 68, "unit": "°C"}
